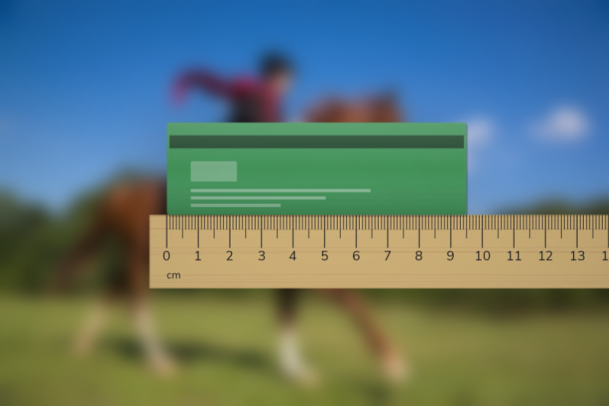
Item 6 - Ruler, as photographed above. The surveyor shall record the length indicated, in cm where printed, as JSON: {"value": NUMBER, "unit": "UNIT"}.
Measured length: {"value": 9.5, "unit": "cm"}
